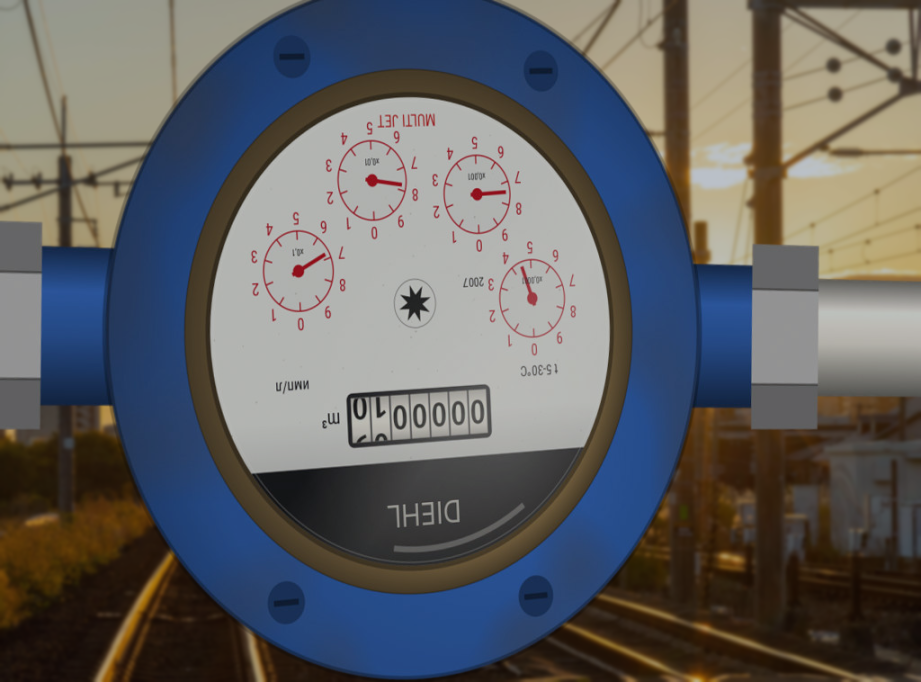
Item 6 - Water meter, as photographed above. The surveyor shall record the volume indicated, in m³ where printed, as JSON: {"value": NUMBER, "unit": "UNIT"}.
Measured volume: {"value": 9.6774, "unit": "m³"}
